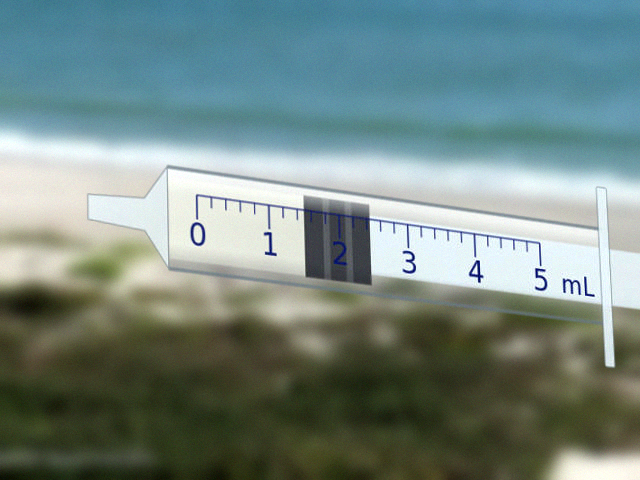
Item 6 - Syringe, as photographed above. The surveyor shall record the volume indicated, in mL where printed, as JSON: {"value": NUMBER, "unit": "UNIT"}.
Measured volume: {"value": 1.5, "unit": "mL"}
